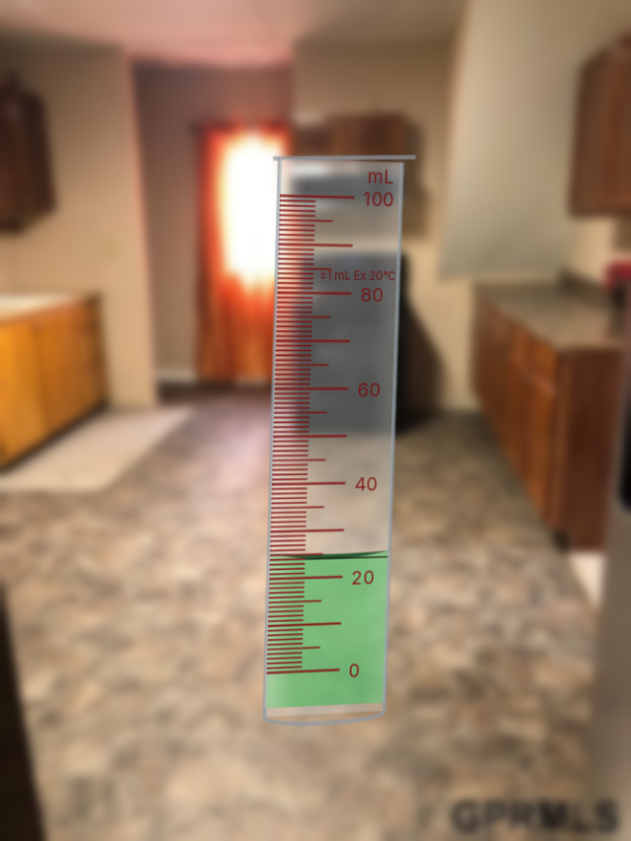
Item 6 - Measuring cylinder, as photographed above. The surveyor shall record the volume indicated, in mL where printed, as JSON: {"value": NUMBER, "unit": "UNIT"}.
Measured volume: {"value": 24, "unit": "mL"}
